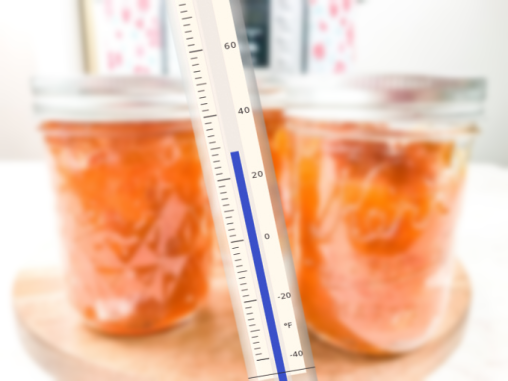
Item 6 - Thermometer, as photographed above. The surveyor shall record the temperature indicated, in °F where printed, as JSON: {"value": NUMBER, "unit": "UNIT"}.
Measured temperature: {"value": 28, "unit": "°F"}
